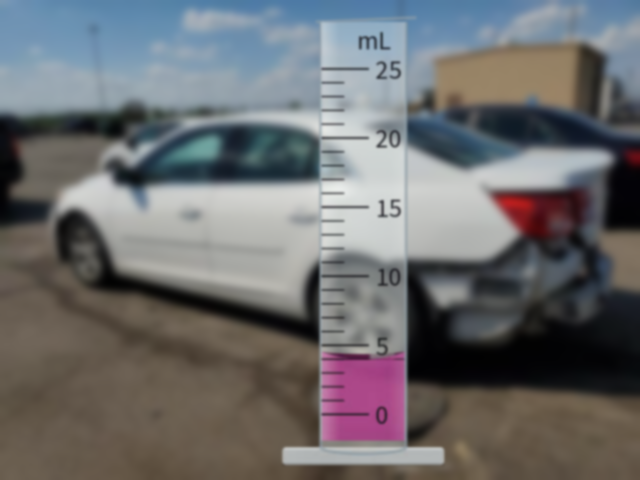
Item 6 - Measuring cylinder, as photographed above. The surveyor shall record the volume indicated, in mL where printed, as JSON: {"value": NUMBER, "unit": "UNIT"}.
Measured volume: {"value": 4, "unit": "mL"}
